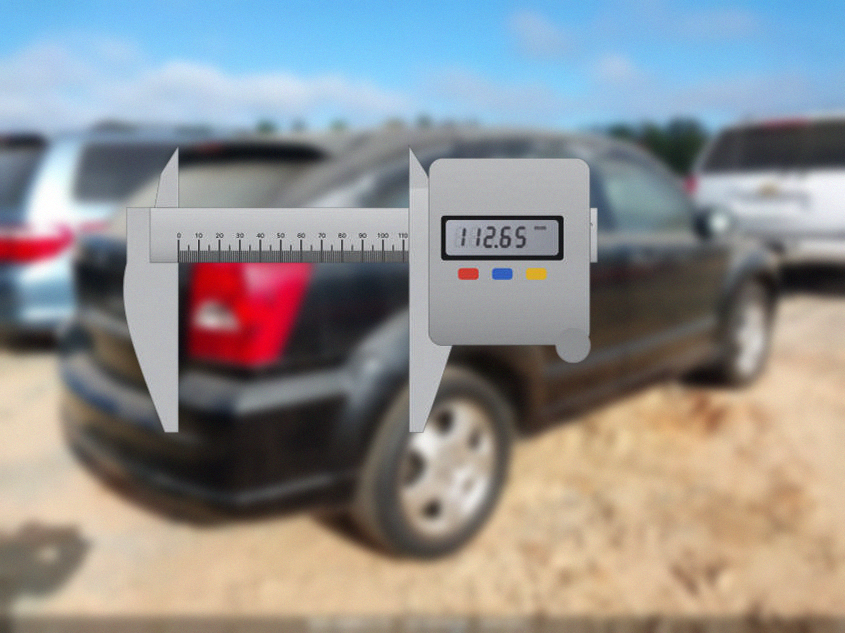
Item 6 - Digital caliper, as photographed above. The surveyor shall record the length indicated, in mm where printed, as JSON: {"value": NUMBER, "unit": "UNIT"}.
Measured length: {"value": 112.65, "unit": "mm"}
